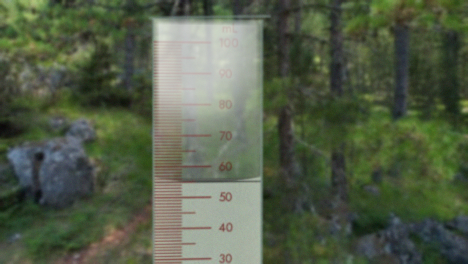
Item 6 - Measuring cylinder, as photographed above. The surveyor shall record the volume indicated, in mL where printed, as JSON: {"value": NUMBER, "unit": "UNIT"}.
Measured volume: {"value": 55, "unit": "mL"}
